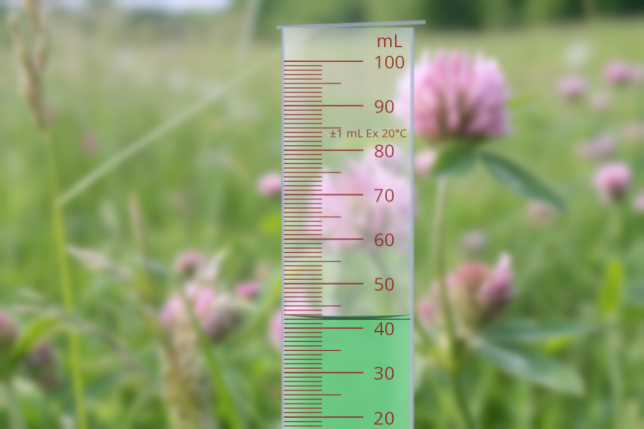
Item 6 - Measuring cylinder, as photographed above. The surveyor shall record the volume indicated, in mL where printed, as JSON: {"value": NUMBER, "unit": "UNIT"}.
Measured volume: {"value": 42, "unit": "mL"}
